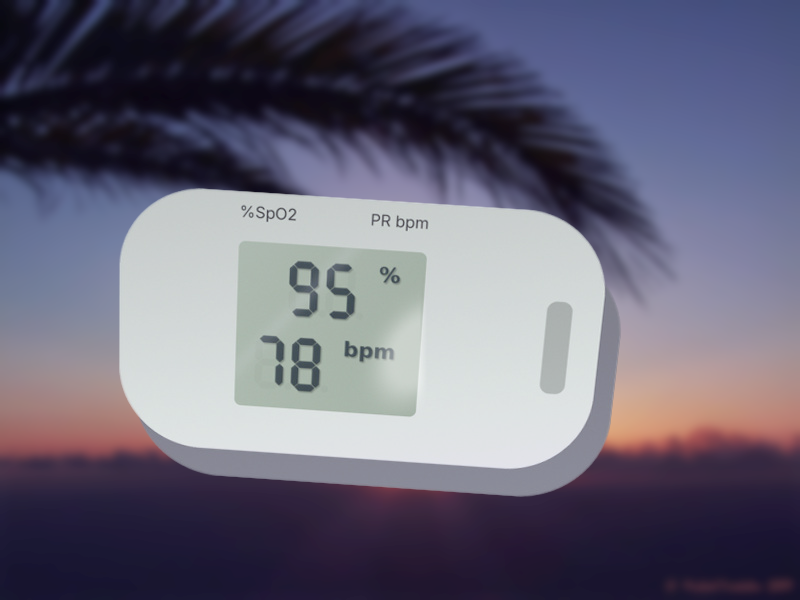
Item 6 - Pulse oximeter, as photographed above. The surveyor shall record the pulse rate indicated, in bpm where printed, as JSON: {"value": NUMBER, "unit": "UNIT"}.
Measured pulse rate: {"value": 78, "unit": "bpm"}
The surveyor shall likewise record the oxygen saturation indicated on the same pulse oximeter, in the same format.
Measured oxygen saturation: {"value": 95, "unit": "%"}
